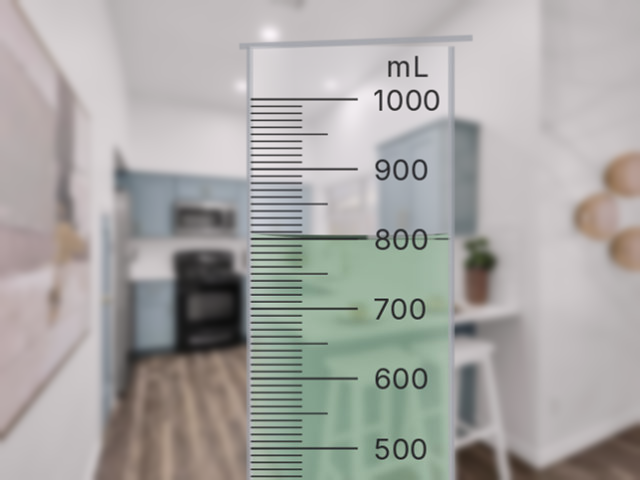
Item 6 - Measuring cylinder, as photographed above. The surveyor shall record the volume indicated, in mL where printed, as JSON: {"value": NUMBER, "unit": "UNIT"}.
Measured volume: {"value": 800, "unit": "mL"}
